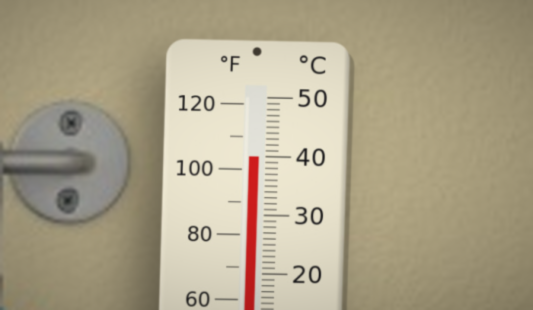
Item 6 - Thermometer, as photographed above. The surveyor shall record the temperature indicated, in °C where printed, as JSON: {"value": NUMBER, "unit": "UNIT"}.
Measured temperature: {"value": 40, "unit": "°C"}
